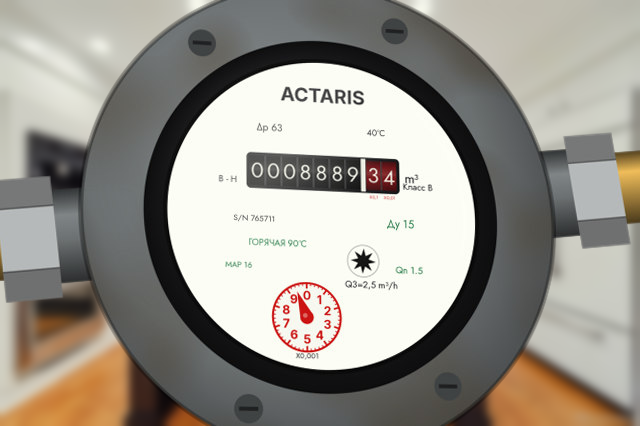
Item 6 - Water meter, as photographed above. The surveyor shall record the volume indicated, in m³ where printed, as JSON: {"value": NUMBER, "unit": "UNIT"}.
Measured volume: {"value": 8889.339, "unit": "m³"}
